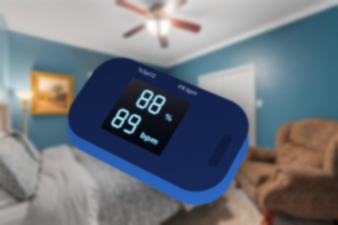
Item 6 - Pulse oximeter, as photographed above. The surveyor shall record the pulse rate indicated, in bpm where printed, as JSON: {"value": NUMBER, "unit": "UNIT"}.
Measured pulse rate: {"value": 89, "unit": "bpm"}
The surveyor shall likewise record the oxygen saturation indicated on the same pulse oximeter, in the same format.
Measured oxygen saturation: {"value": 88, "unit": "%"}
